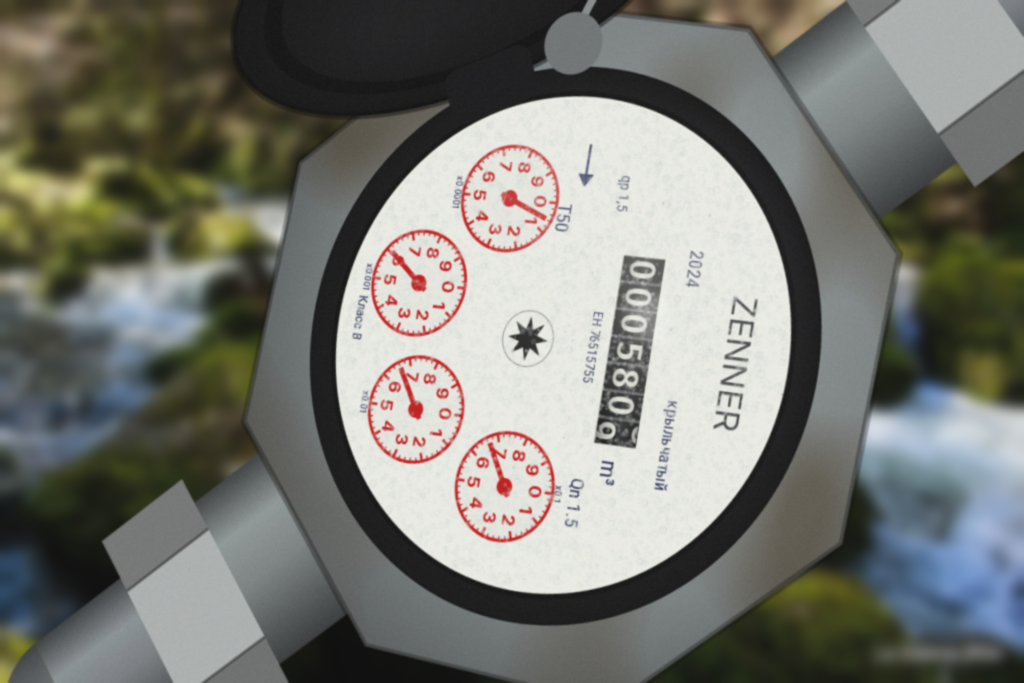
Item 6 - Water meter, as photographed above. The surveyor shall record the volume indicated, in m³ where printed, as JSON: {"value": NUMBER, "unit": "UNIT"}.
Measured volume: {"value": 5808.6660, "unit": "m³"}
